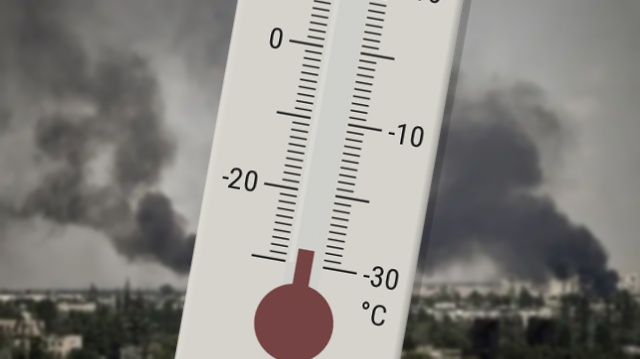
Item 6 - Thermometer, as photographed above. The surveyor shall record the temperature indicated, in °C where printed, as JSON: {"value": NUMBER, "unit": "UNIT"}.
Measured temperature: {"value": -28, "unit": "°C"}
